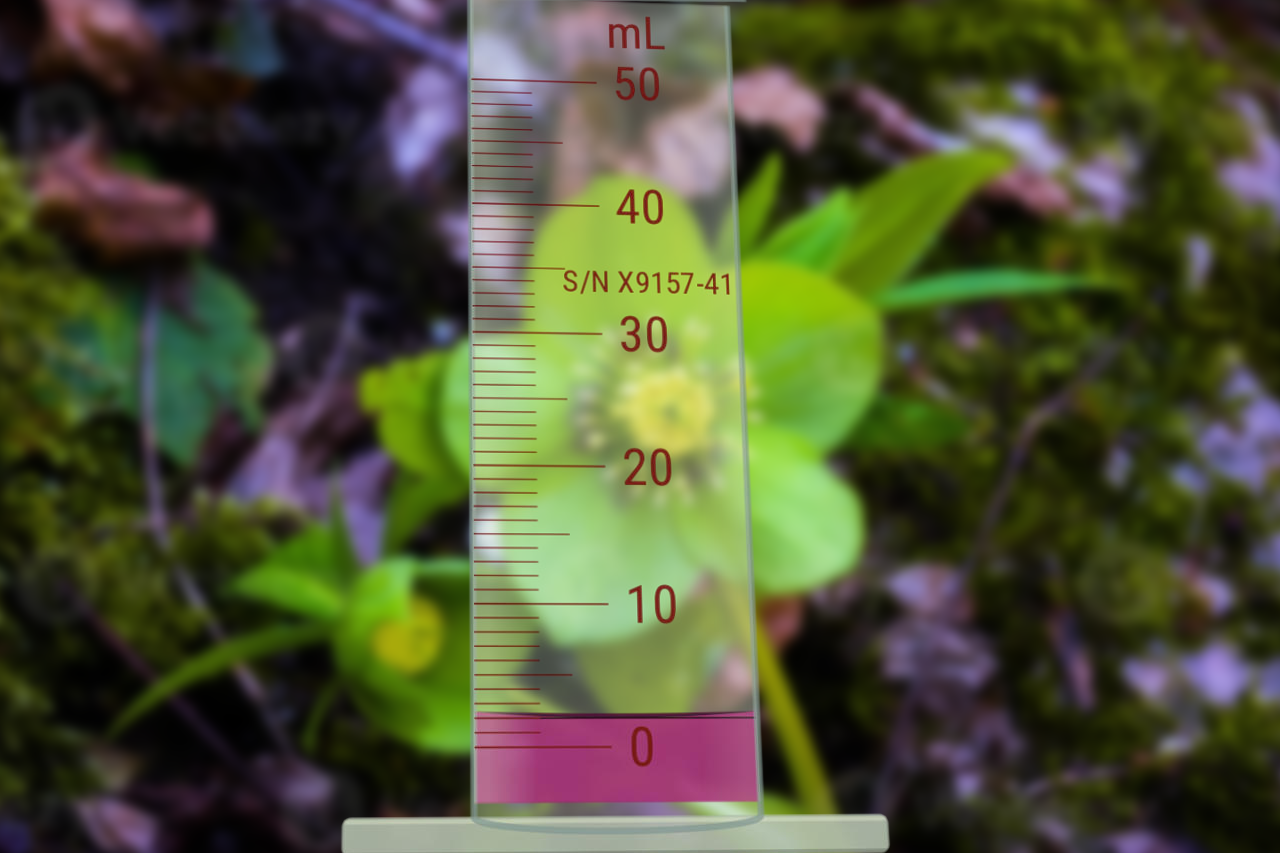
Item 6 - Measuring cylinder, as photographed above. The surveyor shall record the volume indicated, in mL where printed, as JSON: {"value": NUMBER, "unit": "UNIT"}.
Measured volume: {"value": 2, "unit": "mL"}
